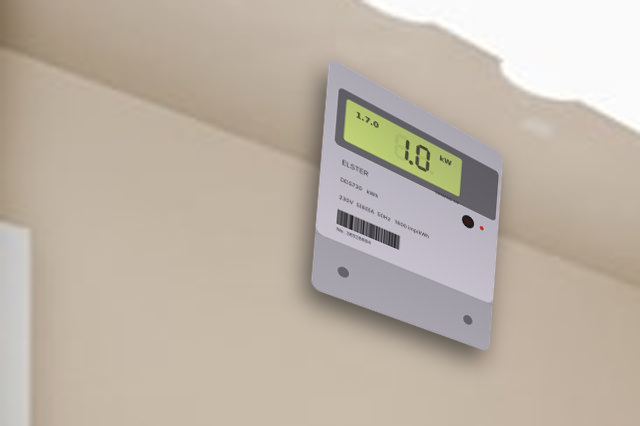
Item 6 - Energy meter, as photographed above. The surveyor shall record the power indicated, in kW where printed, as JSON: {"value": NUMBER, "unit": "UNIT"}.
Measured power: {"value": 1.0, "unit": "kW"}
